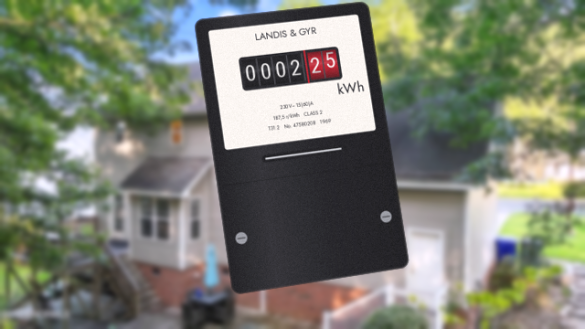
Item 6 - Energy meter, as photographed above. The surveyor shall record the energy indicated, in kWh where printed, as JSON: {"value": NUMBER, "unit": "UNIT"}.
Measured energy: {"value": 2.25, "unit": "kWh"}
